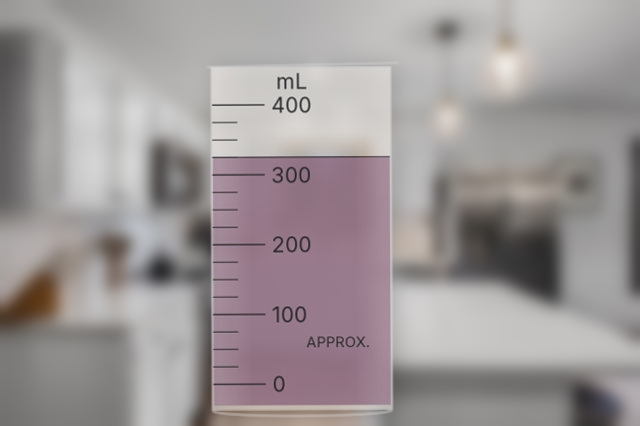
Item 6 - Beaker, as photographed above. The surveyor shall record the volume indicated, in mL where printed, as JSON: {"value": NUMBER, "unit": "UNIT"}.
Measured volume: {"value": 325, "unit": "mL"}
